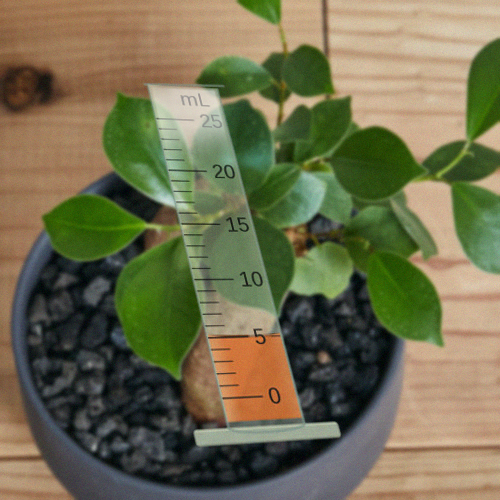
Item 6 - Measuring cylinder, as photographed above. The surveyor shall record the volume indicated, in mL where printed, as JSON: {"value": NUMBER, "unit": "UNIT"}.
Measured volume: {"value": 5, "unit": "mL"}
